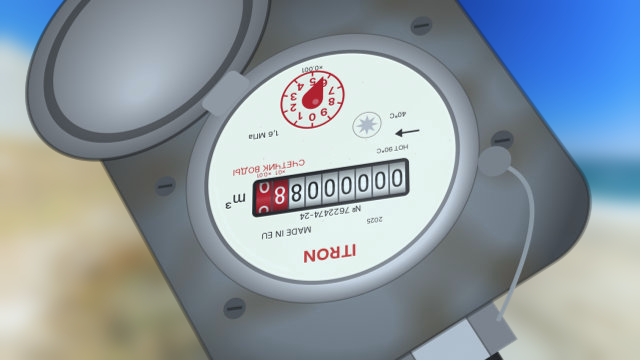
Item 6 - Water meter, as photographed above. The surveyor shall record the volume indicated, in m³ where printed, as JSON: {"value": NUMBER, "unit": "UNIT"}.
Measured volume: {"value": 8.885, "unit": "m³"}
